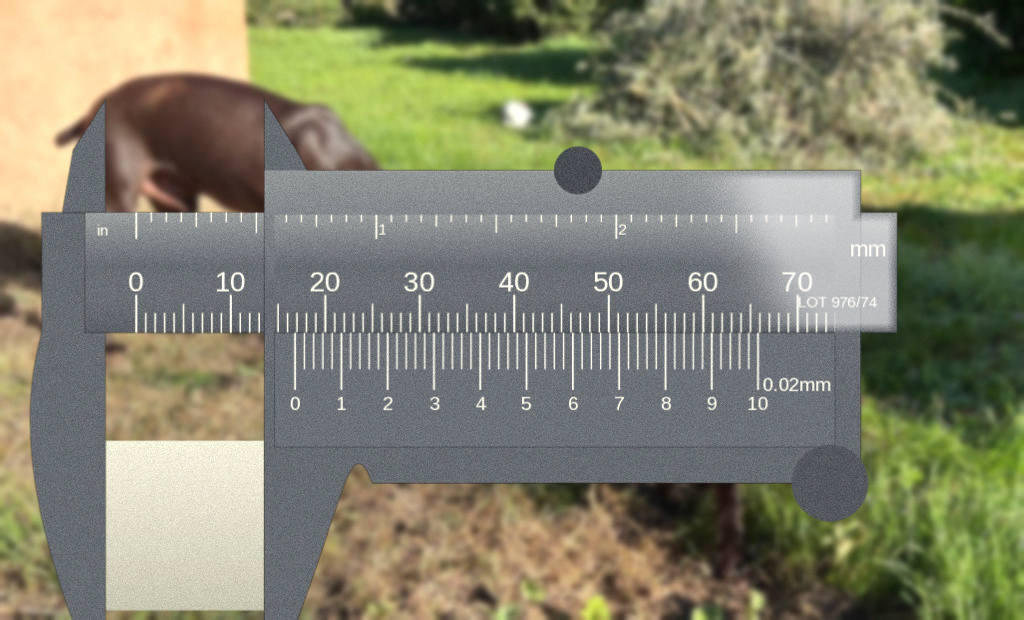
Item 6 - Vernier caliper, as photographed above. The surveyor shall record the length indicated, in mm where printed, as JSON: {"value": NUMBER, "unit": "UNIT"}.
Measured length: {"value": 16.8, "unit": "mm"}
